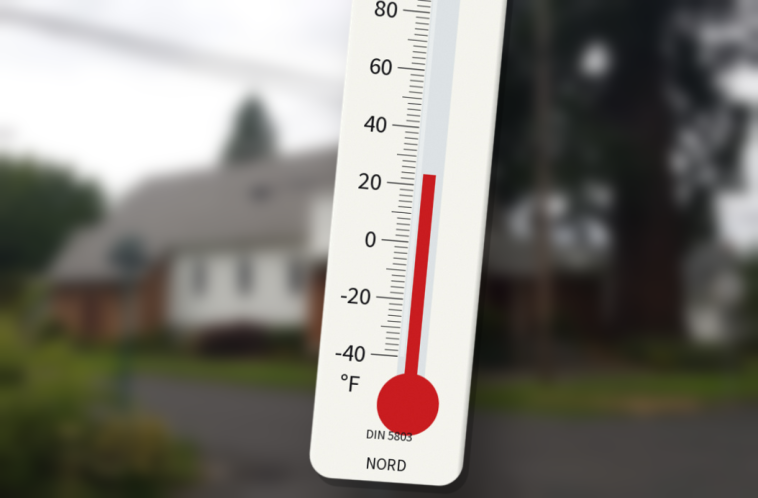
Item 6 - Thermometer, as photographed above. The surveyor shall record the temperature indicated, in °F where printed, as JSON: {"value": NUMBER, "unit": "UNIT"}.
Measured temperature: {"value": 24, "unit": "°F"}
